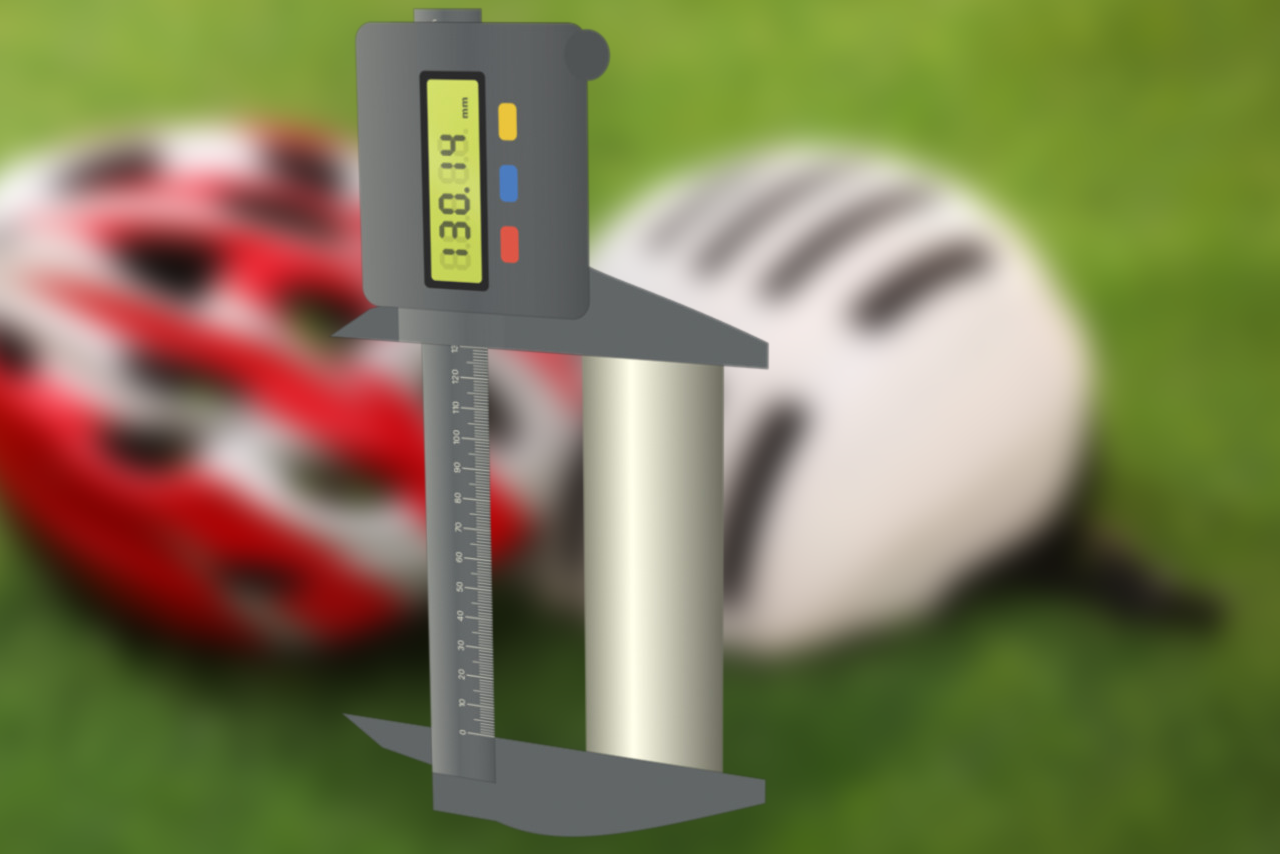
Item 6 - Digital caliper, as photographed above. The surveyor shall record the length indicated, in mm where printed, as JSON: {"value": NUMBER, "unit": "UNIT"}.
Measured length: {"value": 130.14, "unit": "mm"}
